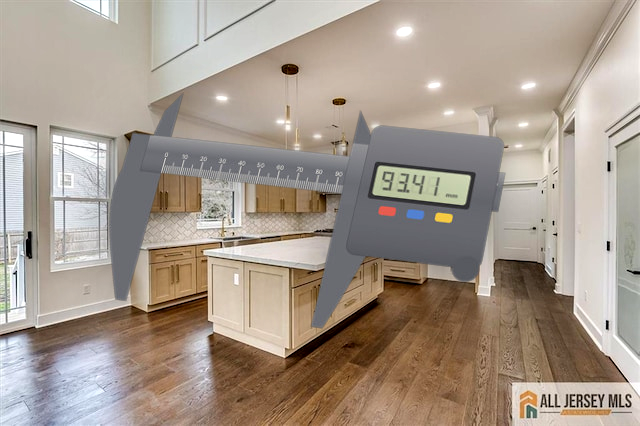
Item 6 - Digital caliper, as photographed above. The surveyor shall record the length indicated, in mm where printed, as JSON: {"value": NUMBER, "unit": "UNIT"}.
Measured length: {"value": 93.41, "unit": "mm"}
